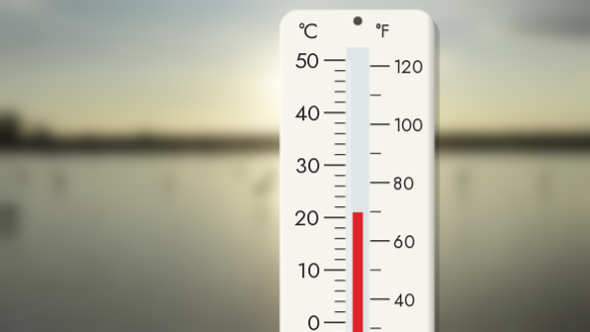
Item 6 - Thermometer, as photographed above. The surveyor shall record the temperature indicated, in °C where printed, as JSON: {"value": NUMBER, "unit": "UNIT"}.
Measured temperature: {"value": 21, "unit": "°C"}
